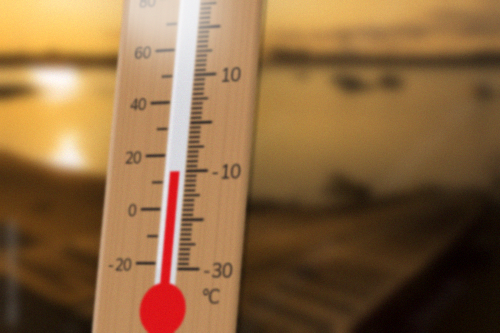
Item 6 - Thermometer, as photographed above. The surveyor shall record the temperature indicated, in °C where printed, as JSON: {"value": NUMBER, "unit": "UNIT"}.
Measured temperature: {"value": -10, "unit": "°C"}
